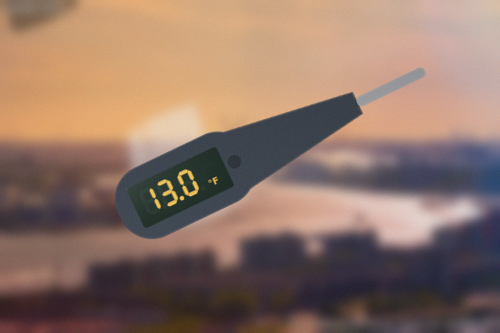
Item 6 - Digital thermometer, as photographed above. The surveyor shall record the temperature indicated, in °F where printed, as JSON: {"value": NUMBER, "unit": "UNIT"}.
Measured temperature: {"value": 13.0, "unit": "°F"}
